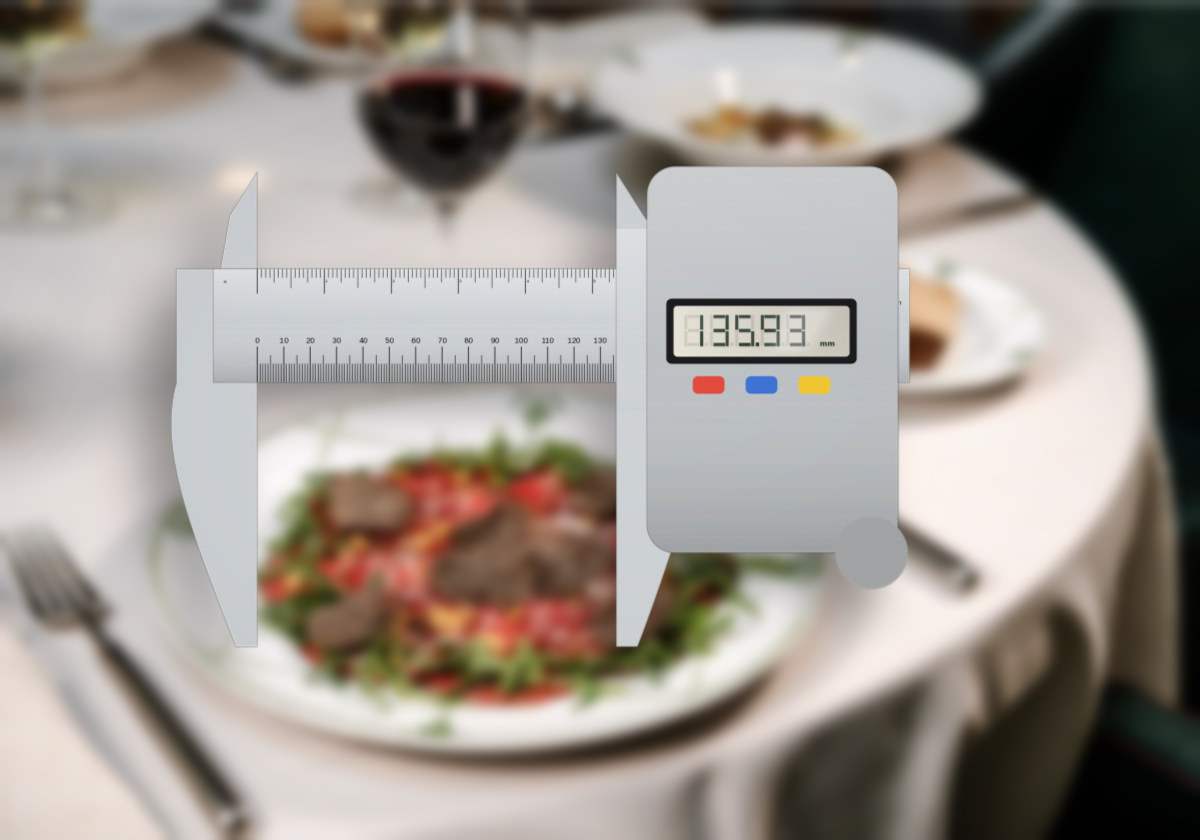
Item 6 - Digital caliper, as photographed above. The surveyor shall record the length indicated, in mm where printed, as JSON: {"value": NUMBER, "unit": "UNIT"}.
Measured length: {"value": 135.93, "unit": "mm"}
